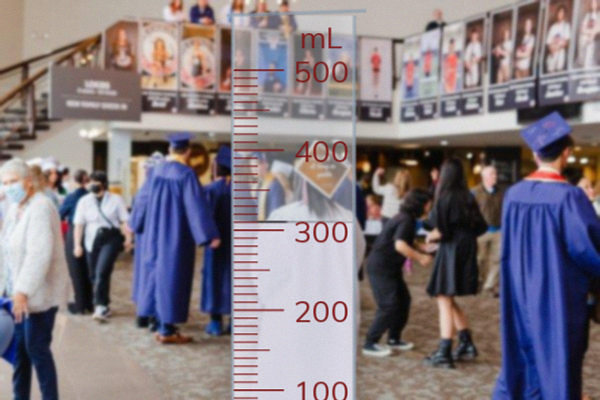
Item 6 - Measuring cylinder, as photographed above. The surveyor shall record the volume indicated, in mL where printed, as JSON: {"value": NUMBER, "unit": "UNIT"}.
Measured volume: {"value": 310, "unit": "mL"}
